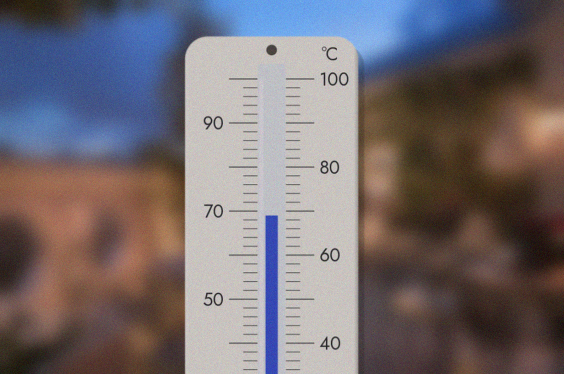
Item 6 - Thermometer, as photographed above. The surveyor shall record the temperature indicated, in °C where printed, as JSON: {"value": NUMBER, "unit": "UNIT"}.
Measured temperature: {"value": 69, "unit": "°C"}
